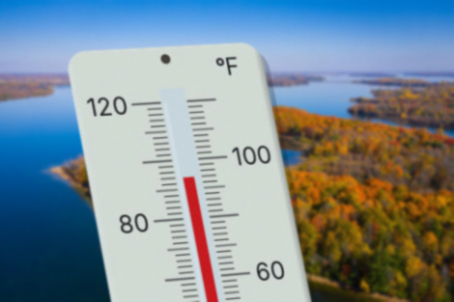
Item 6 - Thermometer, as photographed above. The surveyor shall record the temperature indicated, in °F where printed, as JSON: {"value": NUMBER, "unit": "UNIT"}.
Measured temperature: {"value": 94, "unit": "°F"}
